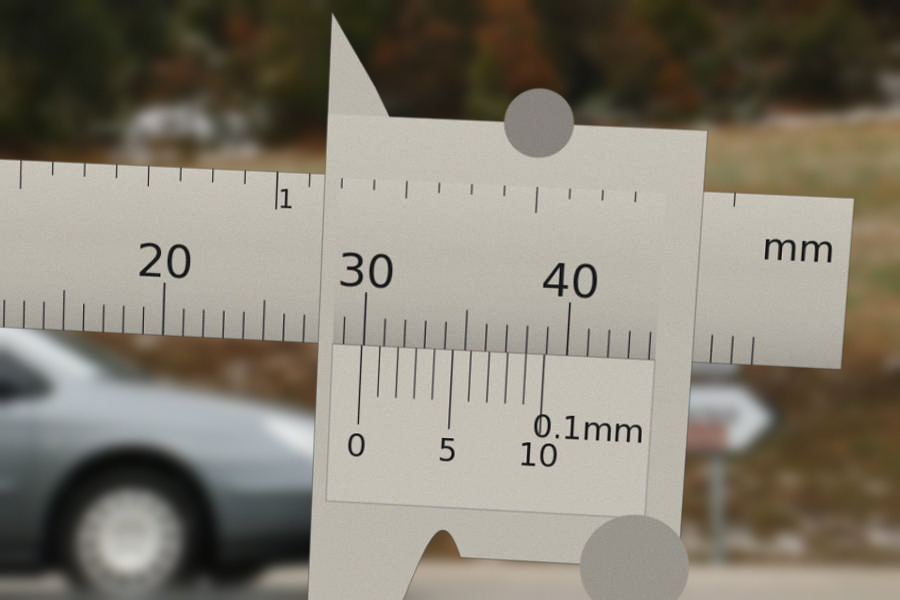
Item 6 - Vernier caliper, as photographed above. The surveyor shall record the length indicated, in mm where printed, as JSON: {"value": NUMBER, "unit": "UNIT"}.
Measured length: {"value": 29.9, "unit": "mm"}
